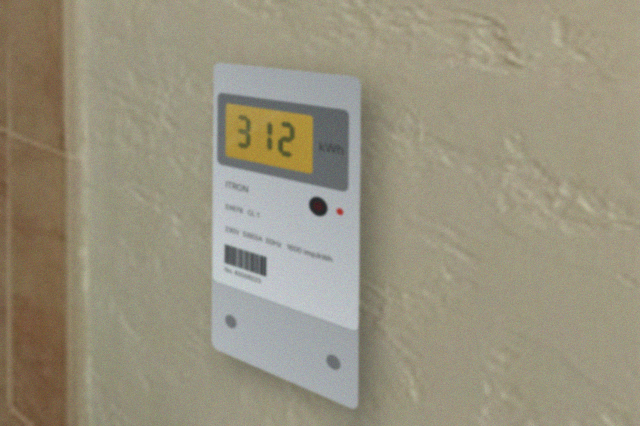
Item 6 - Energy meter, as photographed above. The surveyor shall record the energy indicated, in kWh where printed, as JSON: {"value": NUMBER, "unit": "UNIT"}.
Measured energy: {"value": 312, "unit": "kWh"}
